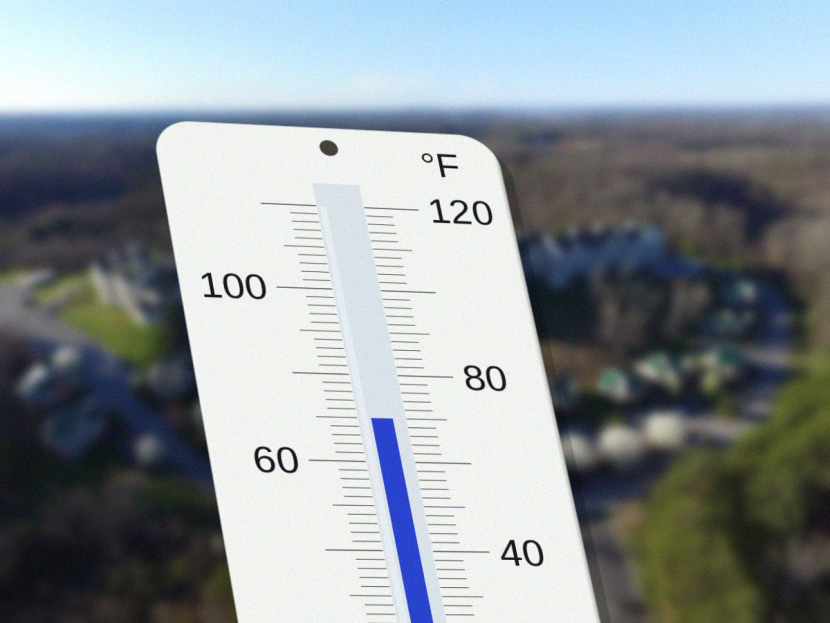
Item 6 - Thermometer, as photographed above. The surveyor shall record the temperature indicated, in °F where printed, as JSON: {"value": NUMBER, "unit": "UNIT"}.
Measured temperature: {"value": 70, "unit": "°F"}
